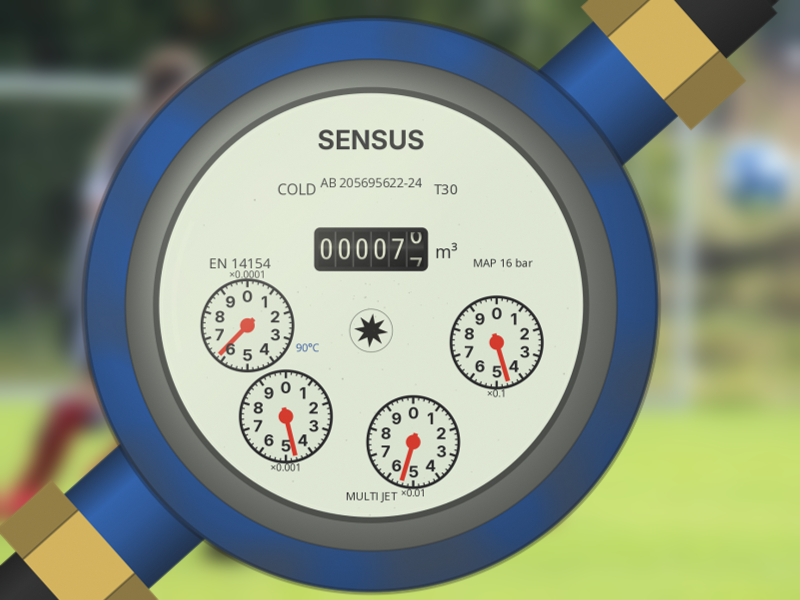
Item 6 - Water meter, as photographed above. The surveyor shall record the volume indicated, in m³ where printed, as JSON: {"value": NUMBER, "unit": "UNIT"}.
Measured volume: {"value": 76.4546, "unit": "m³"}
